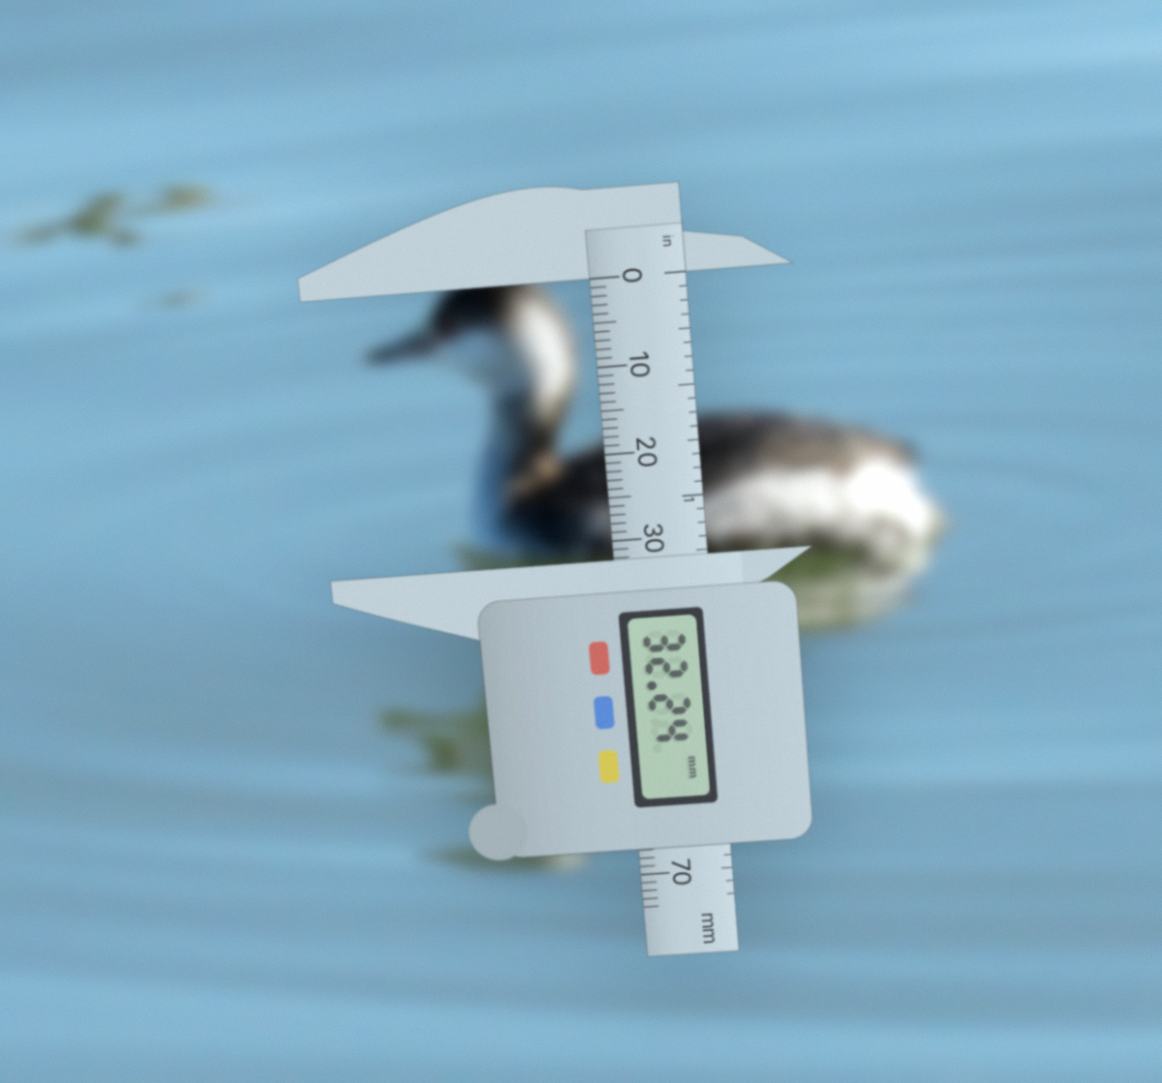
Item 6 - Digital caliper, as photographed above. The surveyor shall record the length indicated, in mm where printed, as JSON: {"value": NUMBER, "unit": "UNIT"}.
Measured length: {"value": 32.24, "unit": "mm"}
